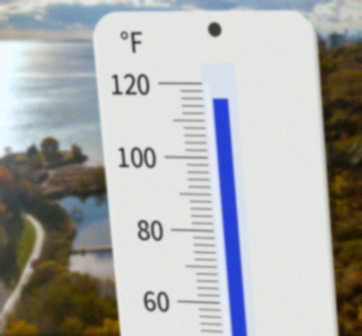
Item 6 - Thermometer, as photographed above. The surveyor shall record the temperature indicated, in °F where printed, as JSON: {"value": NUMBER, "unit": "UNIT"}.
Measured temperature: {"value": 116, "unit": "°F"}
